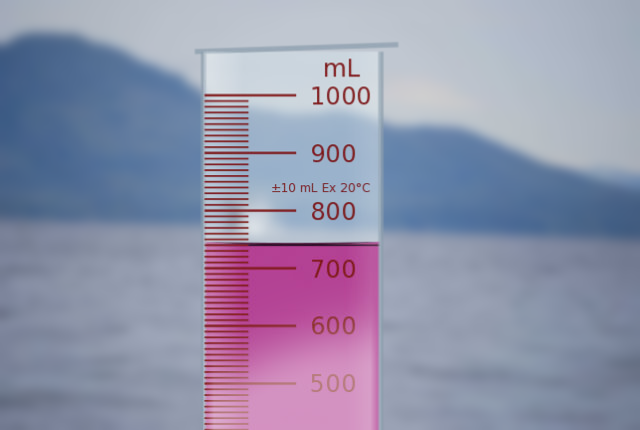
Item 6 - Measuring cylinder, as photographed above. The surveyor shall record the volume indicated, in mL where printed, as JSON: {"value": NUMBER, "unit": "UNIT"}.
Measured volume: {"value": 740, "unit": "mL"}
